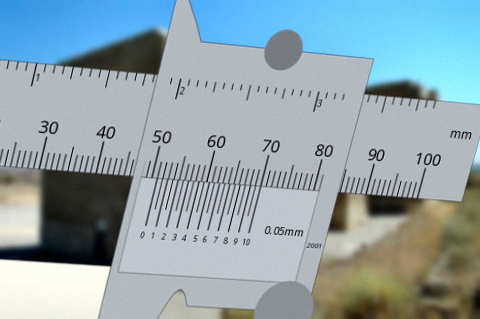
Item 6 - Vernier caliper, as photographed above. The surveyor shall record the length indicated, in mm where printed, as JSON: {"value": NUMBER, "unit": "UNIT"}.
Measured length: {"value": 51.0, "unit": "mm"}
